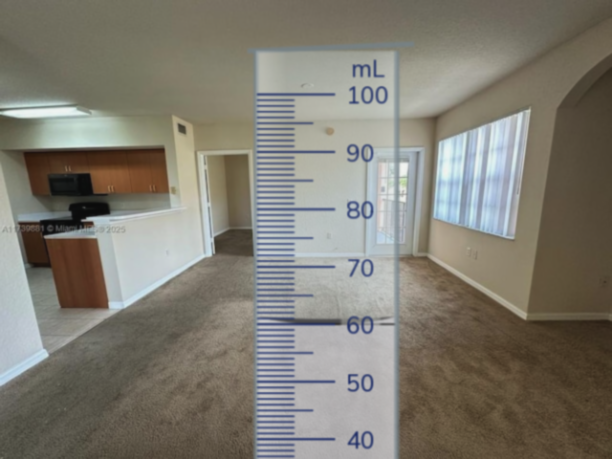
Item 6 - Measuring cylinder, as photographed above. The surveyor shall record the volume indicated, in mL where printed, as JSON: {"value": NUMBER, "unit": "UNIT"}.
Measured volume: {"value": 60, "unit": "mL"}
